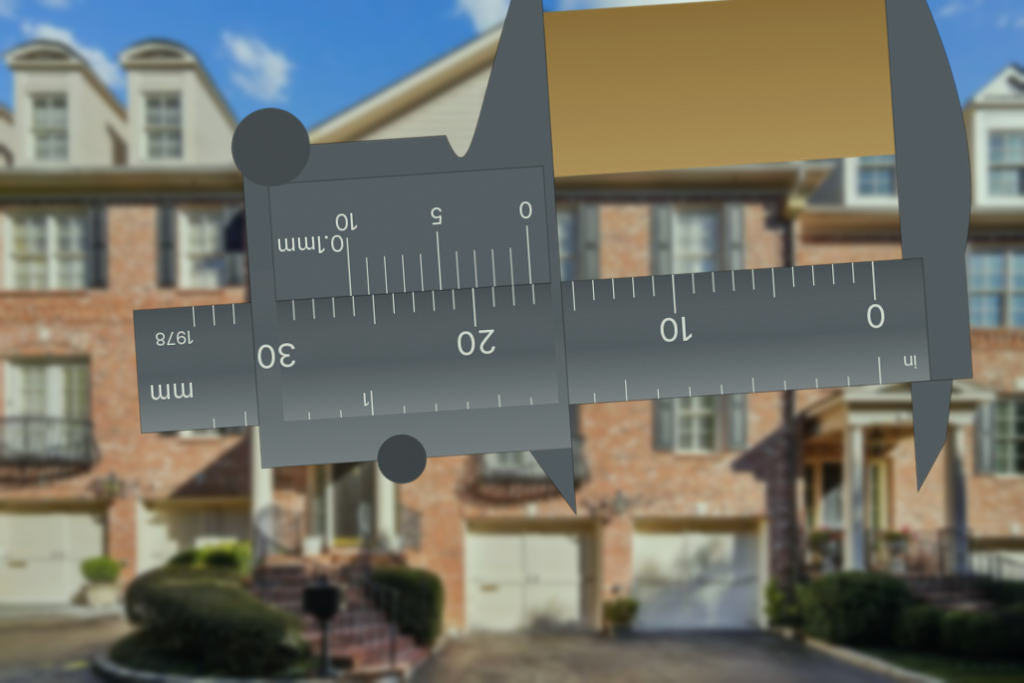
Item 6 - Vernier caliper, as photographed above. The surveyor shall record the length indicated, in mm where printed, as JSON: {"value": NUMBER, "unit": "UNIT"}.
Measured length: {"value": 17.1, "unit": "mm"}
